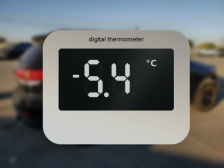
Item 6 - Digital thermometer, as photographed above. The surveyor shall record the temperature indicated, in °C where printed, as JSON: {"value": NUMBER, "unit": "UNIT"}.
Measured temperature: {"value": -5.4, "unit": "°C"}
